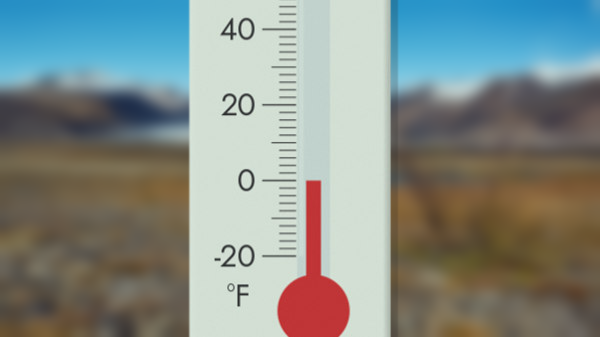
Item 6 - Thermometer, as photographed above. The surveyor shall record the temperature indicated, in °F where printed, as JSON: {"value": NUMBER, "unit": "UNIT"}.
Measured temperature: {"value": 0, "unit": "°F"}
